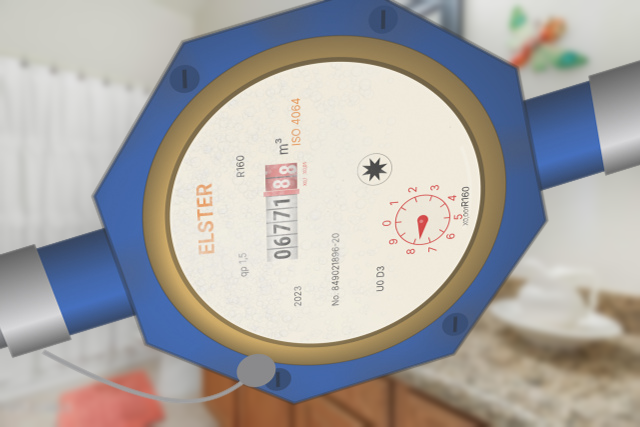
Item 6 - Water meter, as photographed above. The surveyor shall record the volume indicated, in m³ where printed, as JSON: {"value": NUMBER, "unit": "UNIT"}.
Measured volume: {"value": 6771.877, "unit": "m³"}
